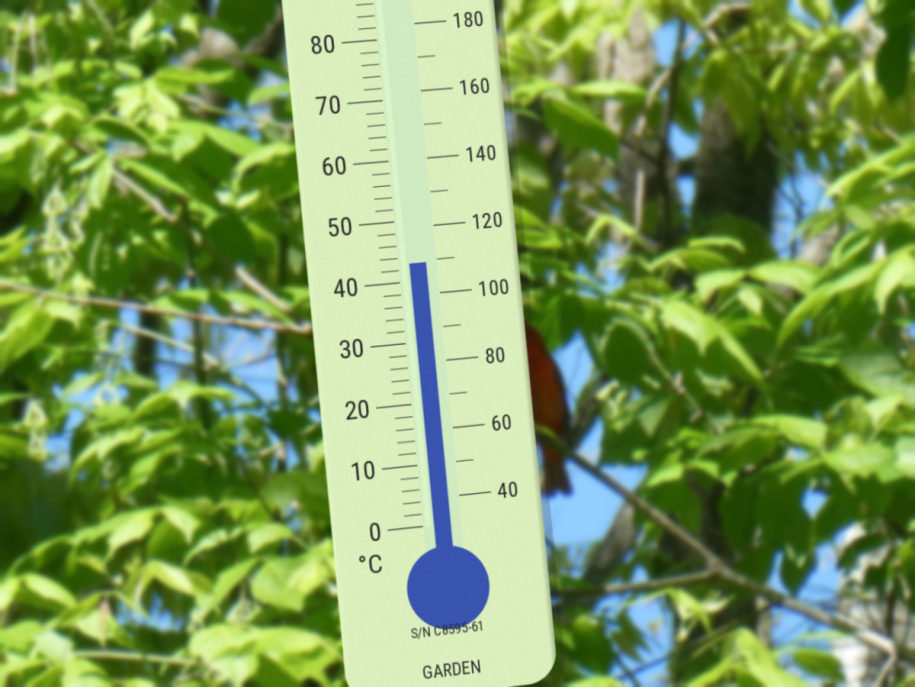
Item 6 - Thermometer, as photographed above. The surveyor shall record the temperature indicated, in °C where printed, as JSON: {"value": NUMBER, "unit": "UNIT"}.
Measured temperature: {"value": 43, "unit": "°C"}
